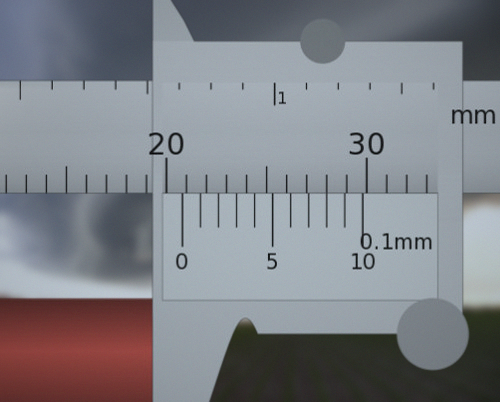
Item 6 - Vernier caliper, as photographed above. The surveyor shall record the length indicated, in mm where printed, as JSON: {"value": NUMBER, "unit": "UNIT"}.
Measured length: {"value": 20.8, "unit": "mm"}
